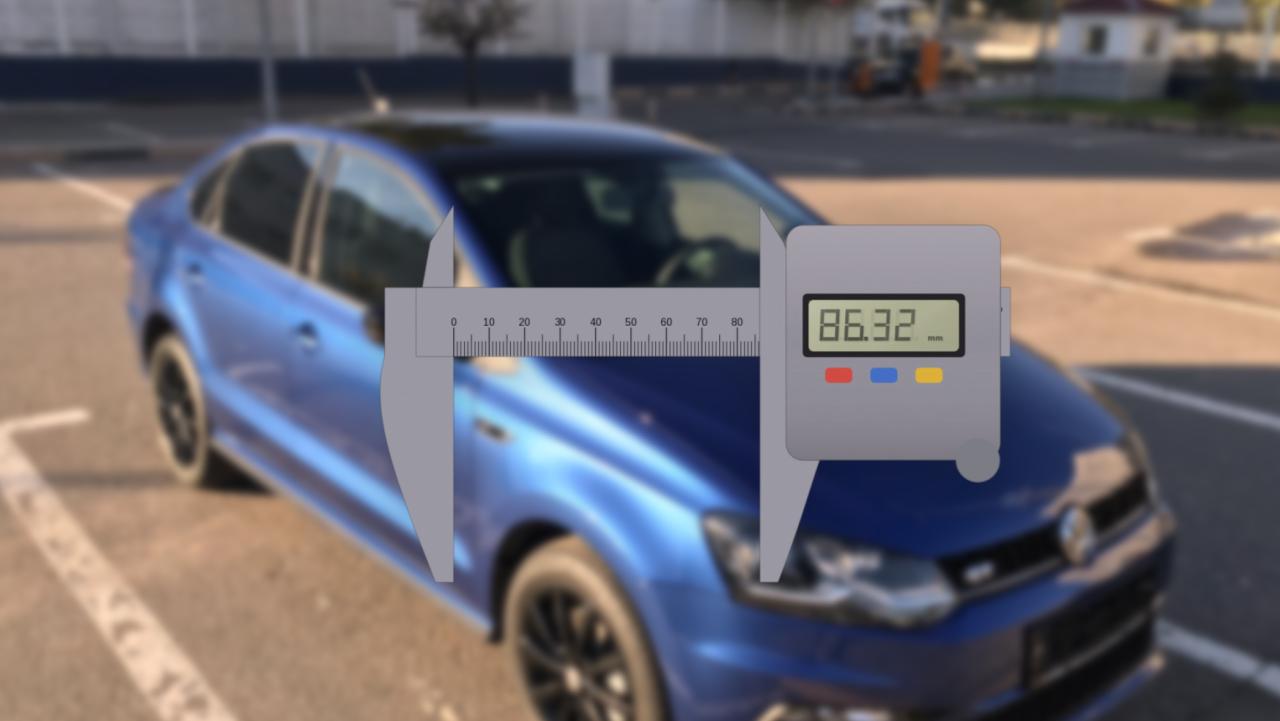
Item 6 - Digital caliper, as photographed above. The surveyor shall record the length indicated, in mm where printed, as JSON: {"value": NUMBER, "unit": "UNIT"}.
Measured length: {"value": 86.32, "unit": "mm"}
